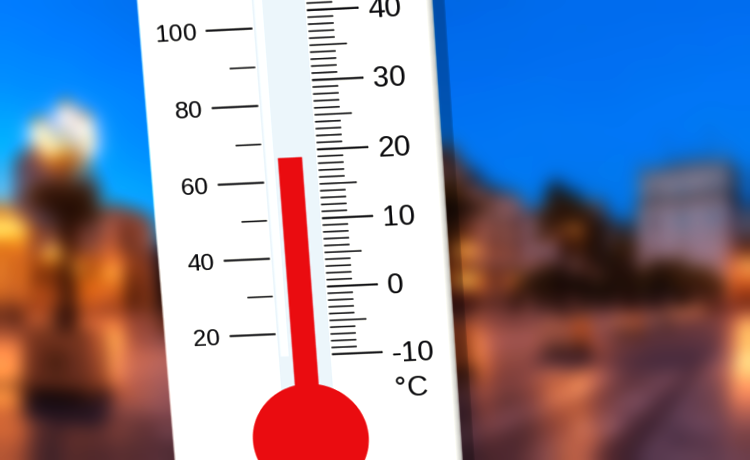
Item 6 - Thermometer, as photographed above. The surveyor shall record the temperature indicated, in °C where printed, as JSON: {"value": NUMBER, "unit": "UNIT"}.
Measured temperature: {"value": 19, "unit": "°C"}
